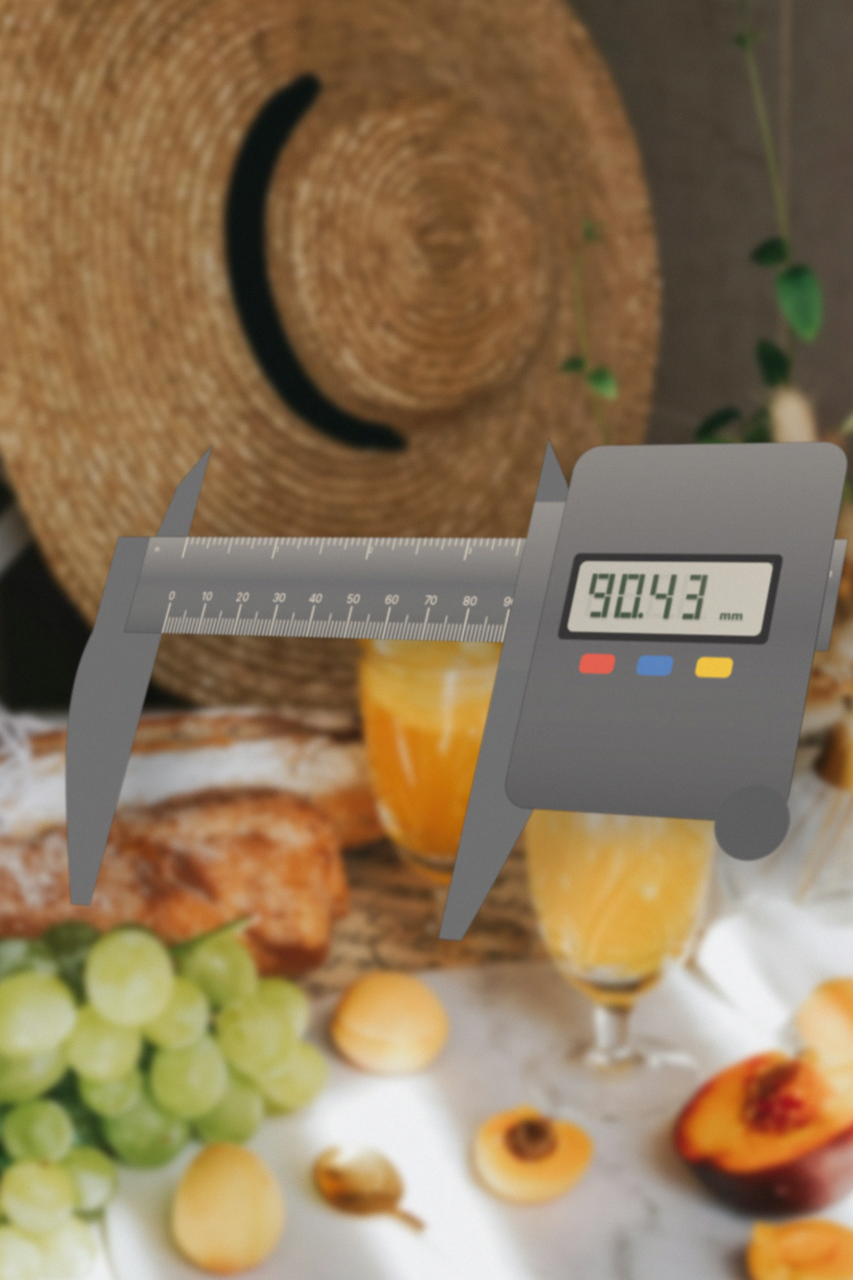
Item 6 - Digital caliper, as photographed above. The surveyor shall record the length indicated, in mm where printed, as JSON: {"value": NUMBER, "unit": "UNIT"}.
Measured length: {"value": 90.43, "unit": "mm"}
